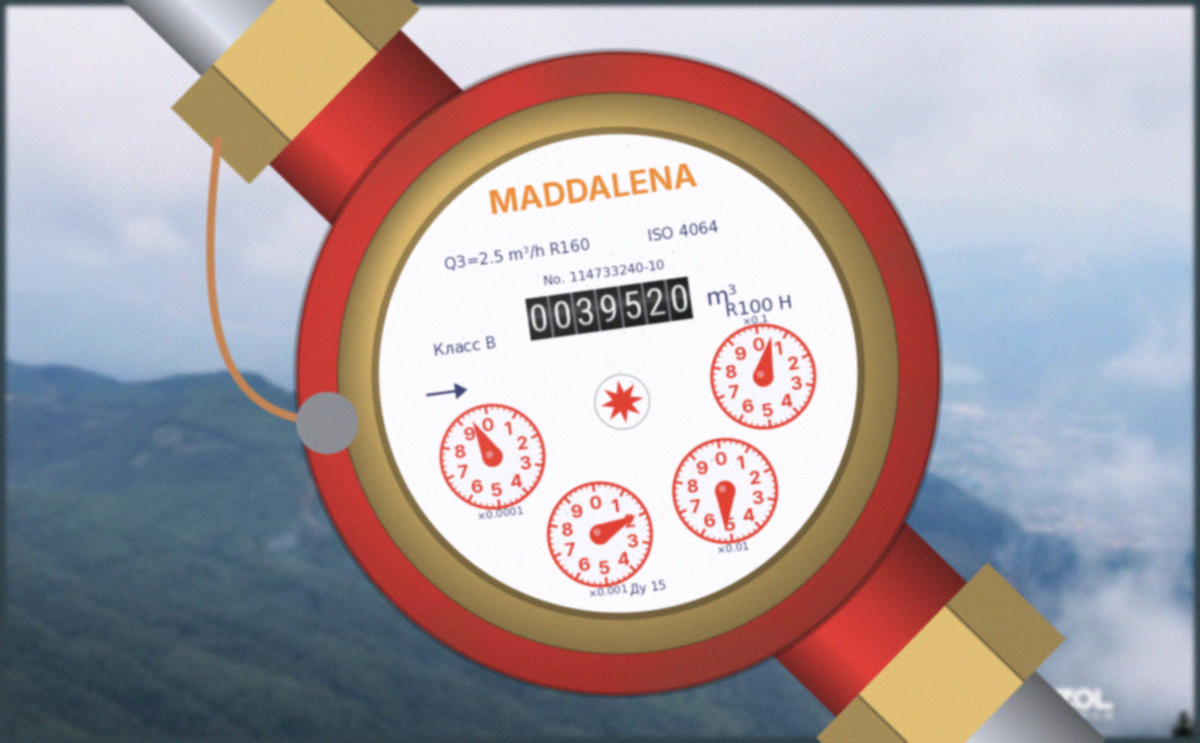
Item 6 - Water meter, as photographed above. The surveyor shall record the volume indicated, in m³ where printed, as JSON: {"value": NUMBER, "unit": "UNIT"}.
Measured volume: {"value": 39520.0519, "unit": "m³"}
